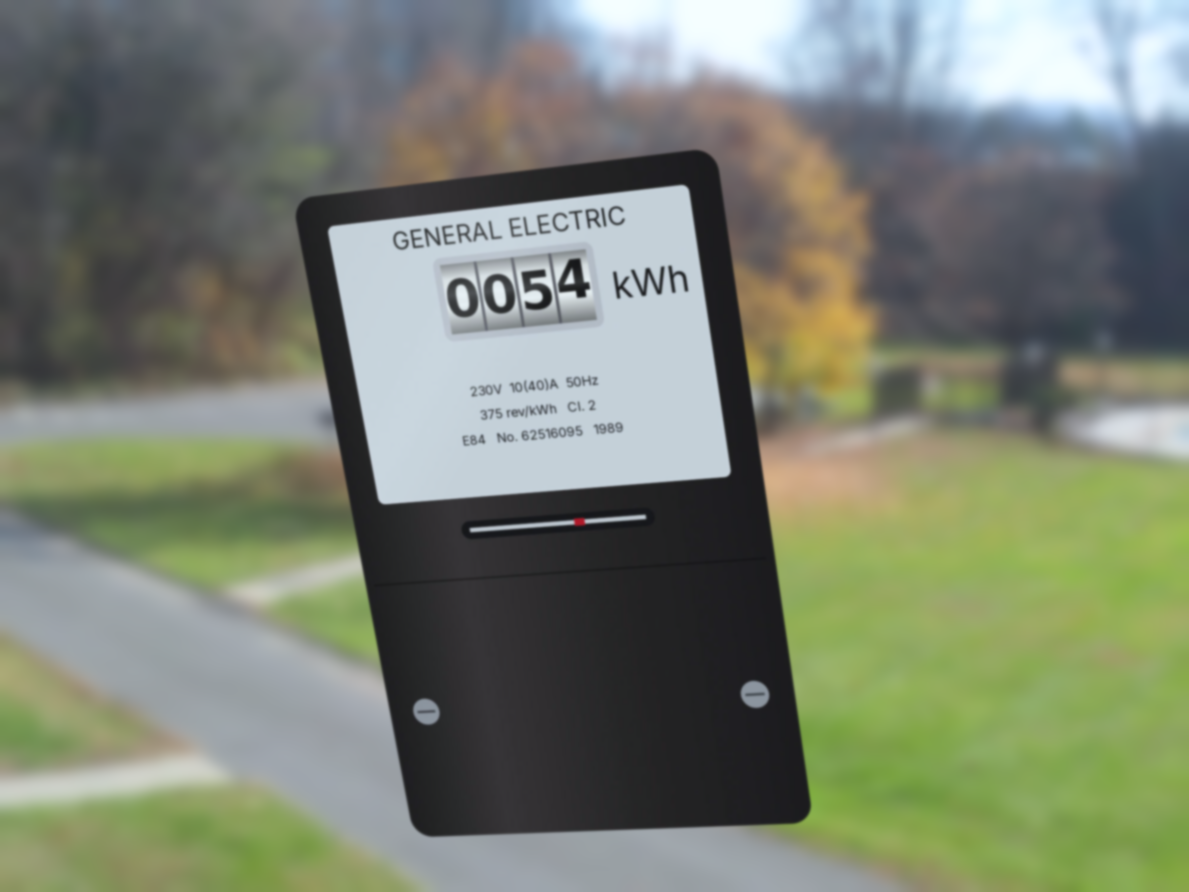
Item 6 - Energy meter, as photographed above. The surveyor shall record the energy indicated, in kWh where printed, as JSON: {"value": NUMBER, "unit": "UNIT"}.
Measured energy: {"value": 54, "unit": "kWh"}
